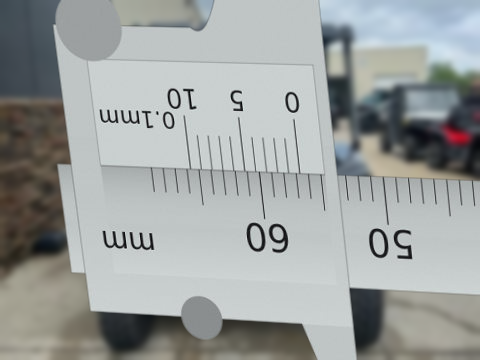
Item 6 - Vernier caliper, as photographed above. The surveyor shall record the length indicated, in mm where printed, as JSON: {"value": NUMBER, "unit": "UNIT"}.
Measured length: {"value": 56.7, "unit": "mm"}
